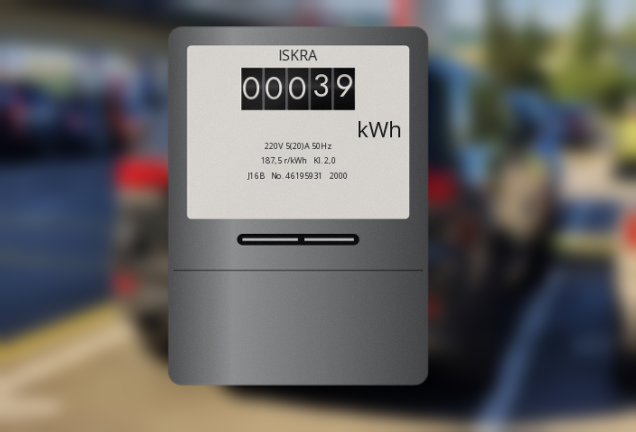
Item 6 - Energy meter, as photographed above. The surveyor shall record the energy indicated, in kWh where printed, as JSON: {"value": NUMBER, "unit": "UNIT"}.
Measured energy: {"value": 39, "unit": "kWh"}
